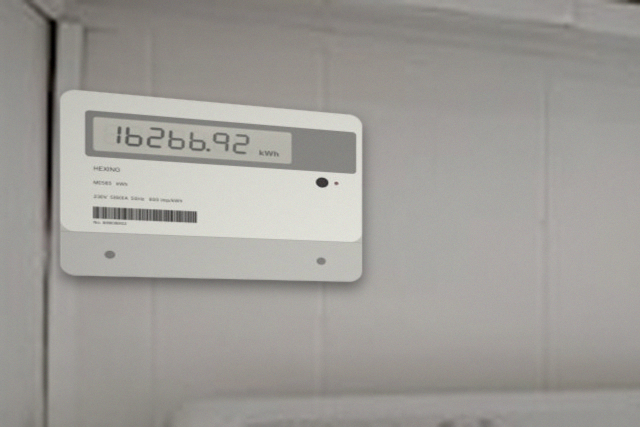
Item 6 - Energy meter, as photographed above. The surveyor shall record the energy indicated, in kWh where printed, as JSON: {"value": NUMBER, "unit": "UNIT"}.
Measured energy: {"value": 16266.92, "unit": "kWh"}
